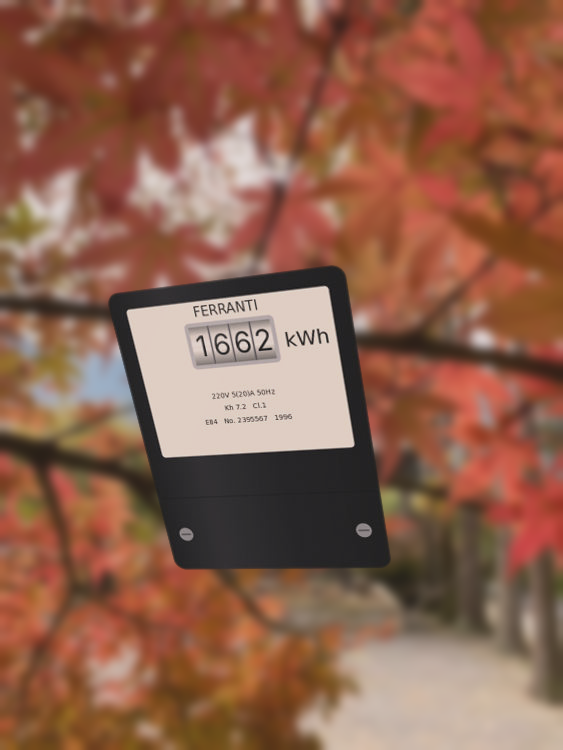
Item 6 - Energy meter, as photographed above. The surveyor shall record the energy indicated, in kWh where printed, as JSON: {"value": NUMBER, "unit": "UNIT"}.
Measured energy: {"value": 1662, "unit": "kWh"}
